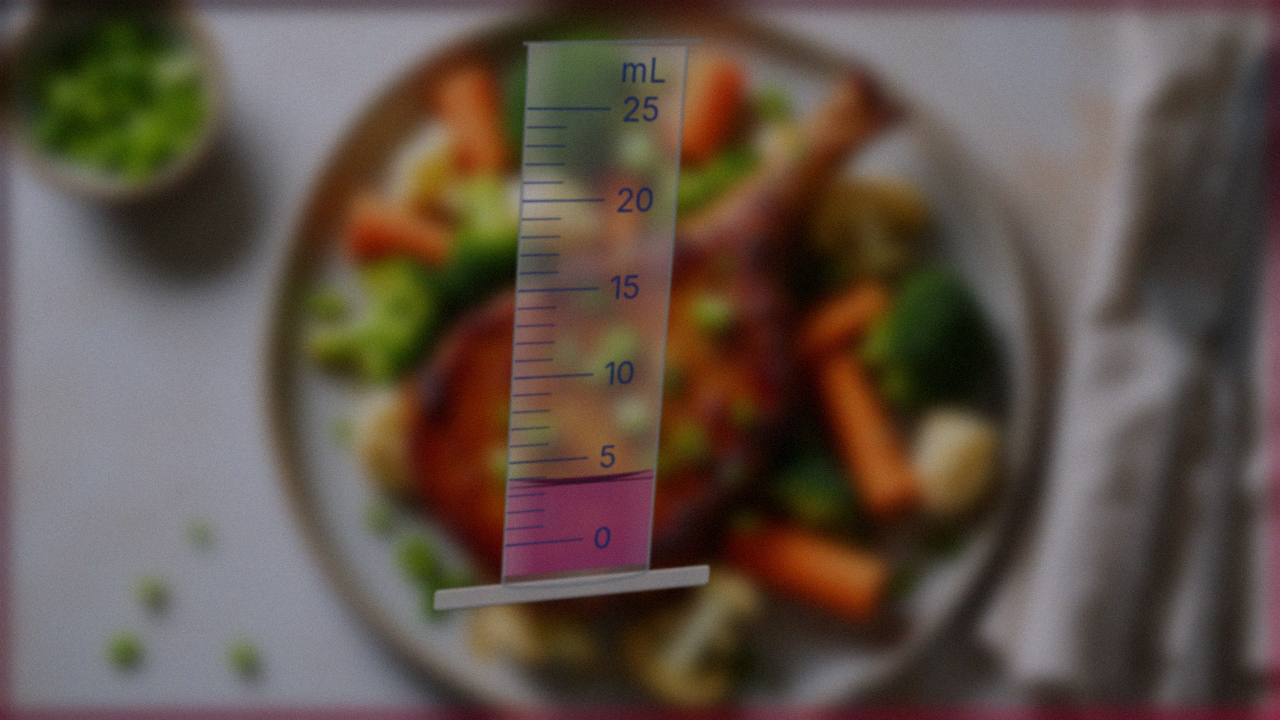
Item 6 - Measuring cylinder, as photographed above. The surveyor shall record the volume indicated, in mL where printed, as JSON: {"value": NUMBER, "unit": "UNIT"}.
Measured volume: {"value": 3.5, "unit": "mL"}
